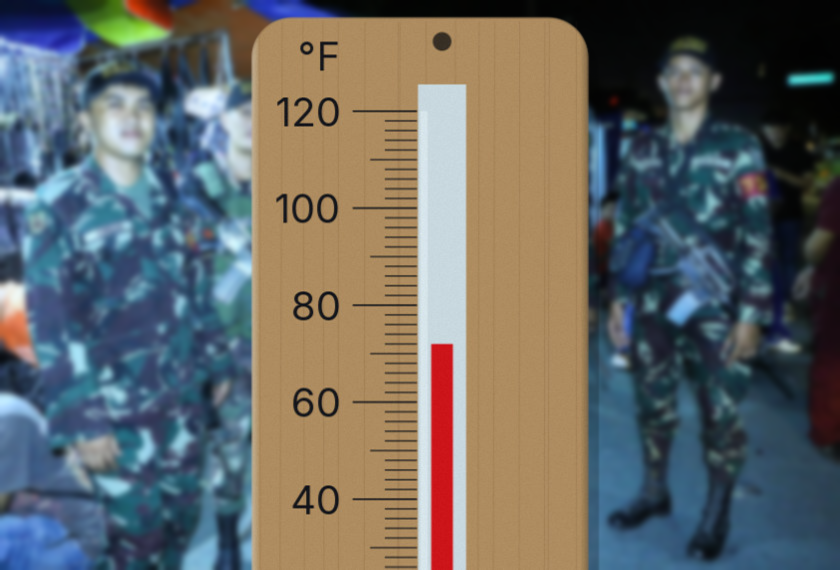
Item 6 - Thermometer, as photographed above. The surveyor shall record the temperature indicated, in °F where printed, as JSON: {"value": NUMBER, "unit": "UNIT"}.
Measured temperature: {"value": 72, "unit": "°F"}
